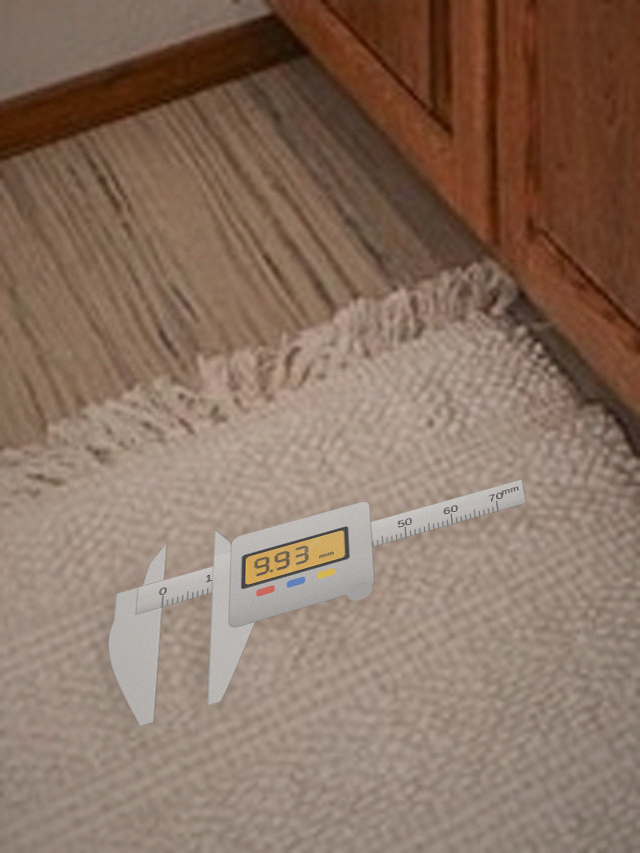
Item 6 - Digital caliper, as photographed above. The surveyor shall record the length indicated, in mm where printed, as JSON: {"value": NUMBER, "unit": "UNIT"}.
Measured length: {"value": 9.93, "unit": "mm"}
